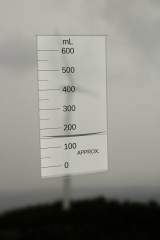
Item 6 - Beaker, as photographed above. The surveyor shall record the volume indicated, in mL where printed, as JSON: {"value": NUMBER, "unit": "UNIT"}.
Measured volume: {"value": 150, "unit": "mL"}
